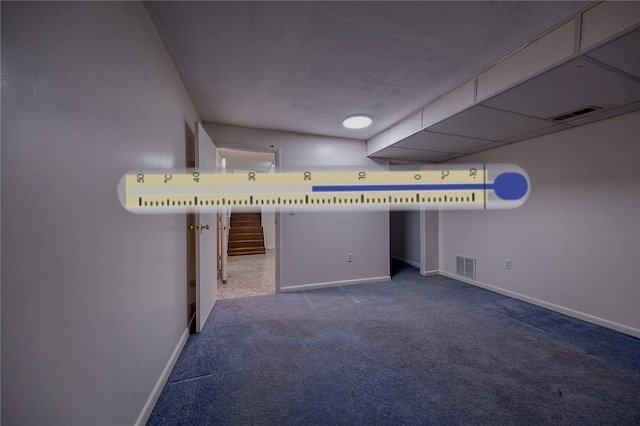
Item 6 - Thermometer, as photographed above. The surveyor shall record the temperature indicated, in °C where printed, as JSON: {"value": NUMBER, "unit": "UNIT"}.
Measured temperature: {"value": 19, "unit": "°C"}
